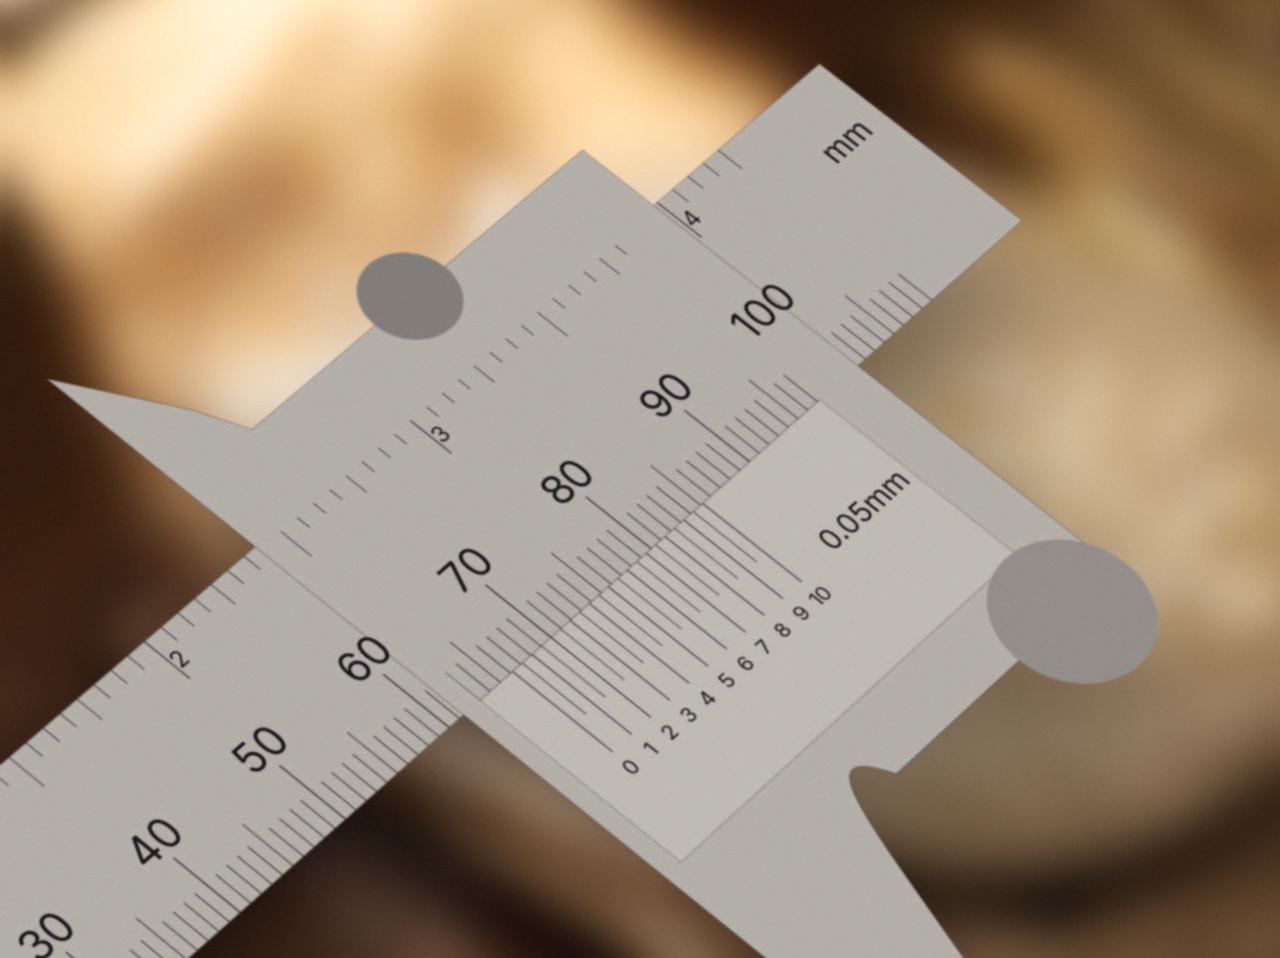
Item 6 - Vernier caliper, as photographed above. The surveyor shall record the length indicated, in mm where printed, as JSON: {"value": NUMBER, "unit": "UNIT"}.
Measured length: {"value": 66.2, "unit": "mm"}
